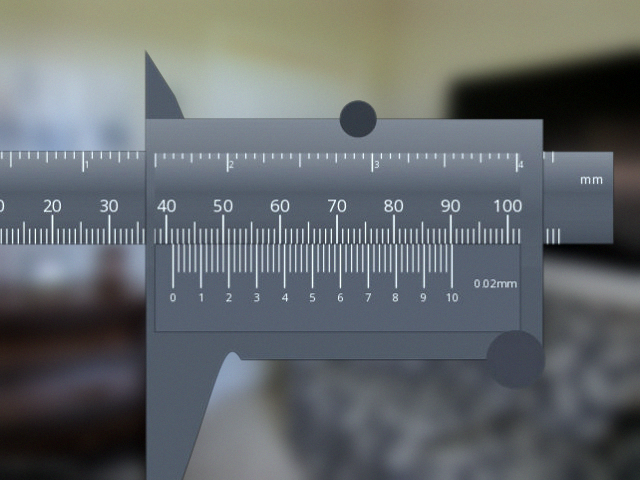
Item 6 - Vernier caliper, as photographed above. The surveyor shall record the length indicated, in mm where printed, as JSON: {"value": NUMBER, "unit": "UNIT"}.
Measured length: {"value": 41.2, "unit": "mm"}
